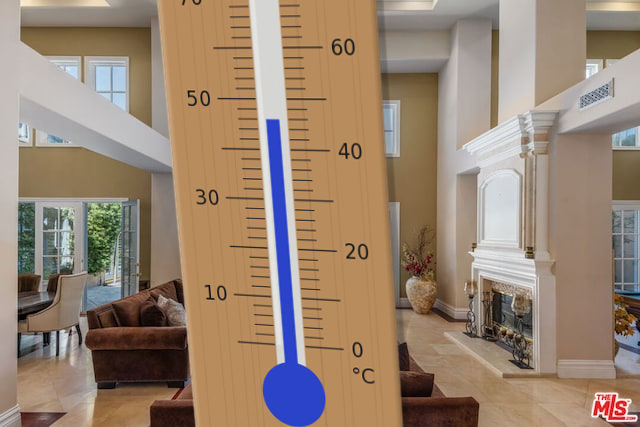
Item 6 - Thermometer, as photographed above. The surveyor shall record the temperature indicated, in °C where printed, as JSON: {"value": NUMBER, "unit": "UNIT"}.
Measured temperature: {"value": 46, "unit": "°C"}
